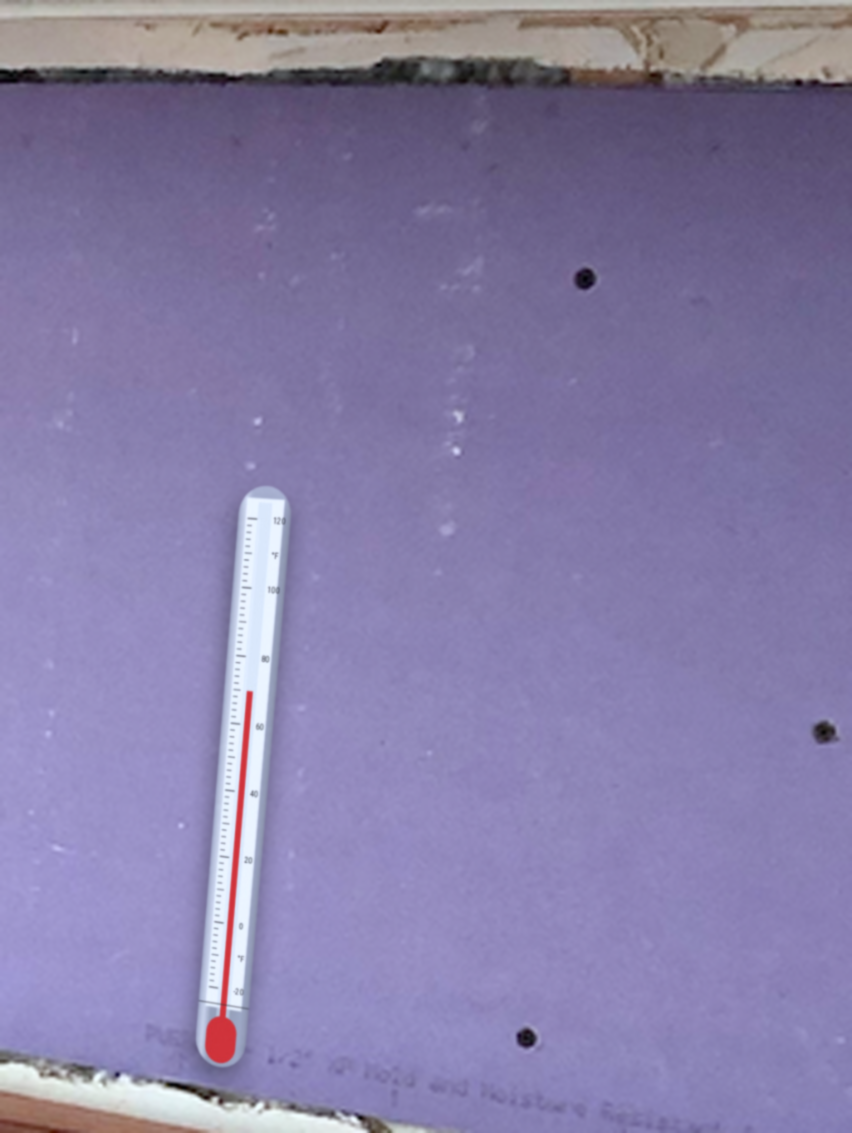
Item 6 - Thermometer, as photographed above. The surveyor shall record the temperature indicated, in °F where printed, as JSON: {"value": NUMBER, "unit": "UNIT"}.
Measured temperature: {"value": 70, "unit": "°F"}
